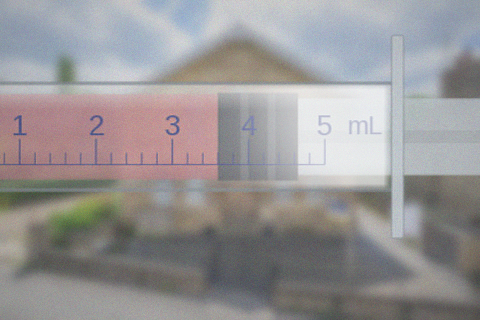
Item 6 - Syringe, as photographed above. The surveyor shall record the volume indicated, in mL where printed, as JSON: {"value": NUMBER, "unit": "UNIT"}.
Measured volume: {"value": 3.6, "unit": "mL"}
